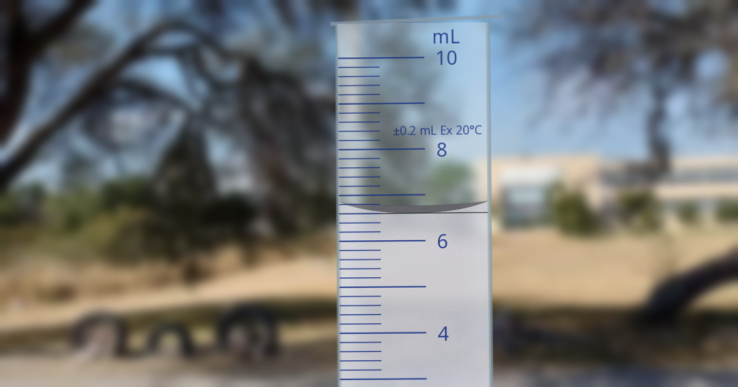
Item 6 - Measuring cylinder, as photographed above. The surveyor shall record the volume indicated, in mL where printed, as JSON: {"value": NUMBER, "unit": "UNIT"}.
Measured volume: {"value": 6.6, "unit": "mL"}
